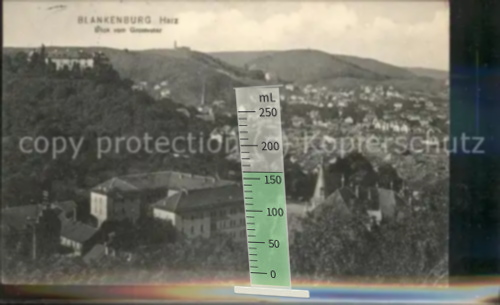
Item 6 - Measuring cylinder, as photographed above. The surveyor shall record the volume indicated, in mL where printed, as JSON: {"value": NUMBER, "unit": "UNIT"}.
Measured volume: {"value": 160, "unit": "mL"}
